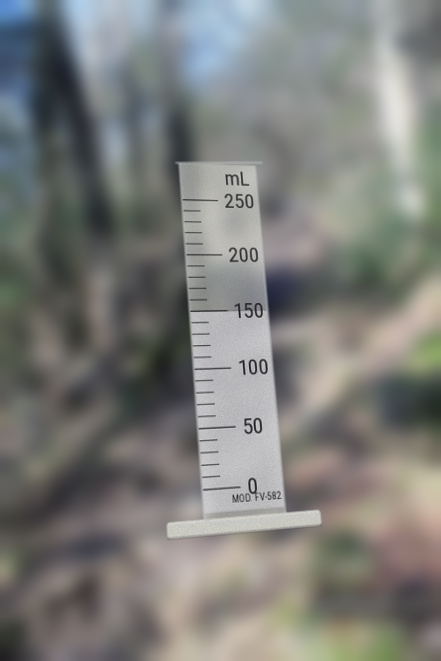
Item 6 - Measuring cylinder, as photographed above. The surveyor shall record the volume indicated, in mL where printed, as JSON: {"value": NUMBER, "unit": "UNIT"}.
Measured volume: {"value": 150, "unit": "mL"}
